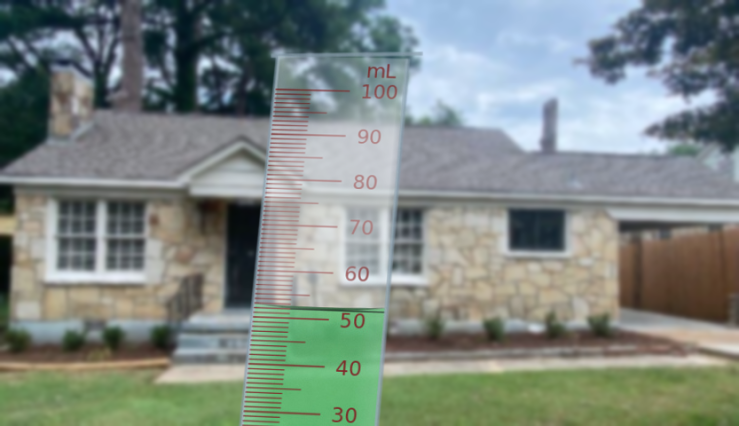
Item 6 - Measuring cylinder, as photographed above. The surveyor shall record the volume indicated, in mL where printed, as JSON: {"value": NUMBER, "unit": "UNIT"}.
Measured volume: {"value": 52, "unit": "mL"}
